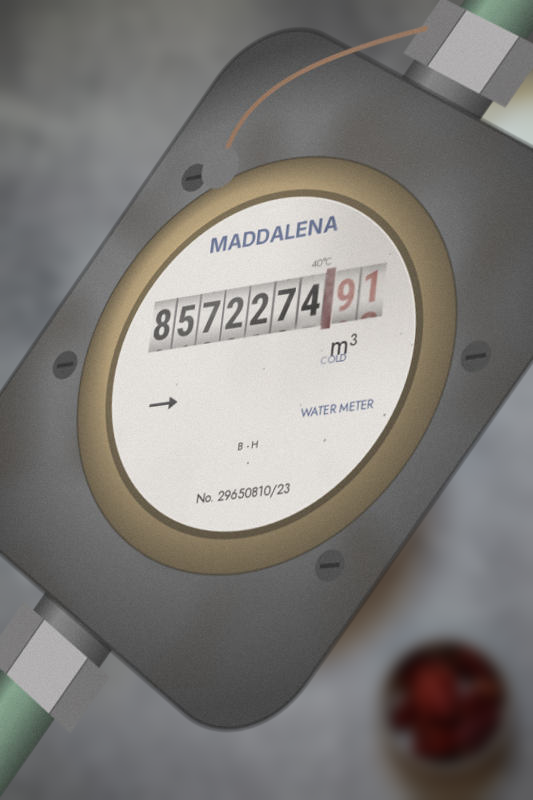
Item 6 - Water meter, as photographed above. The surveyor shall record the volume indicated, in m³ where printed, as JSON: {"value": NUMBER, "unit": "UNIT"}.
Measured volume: {"value": 8572274.91, "unit": "m³"}
